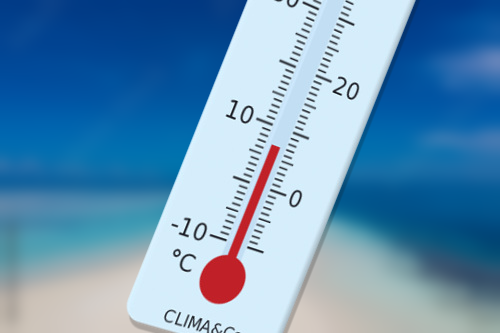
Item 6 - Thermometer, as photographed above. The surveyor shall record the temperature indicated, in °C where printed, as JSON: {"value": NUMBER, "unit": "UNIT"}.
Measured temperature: {"value": 7, "unit": "°C"}
